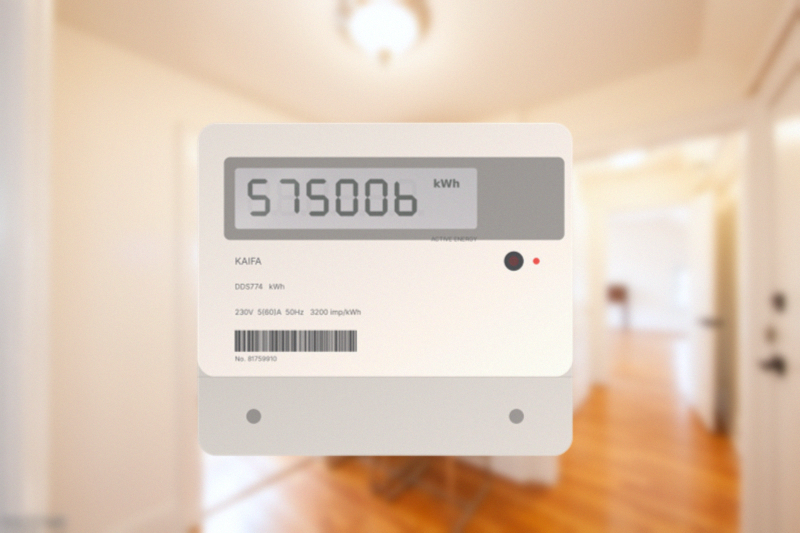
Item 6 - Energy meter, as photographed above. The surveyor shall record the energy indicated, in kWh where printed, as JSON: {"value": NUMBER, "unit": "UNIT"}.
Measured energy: {"value": 575006, "unit": "kWh"}
